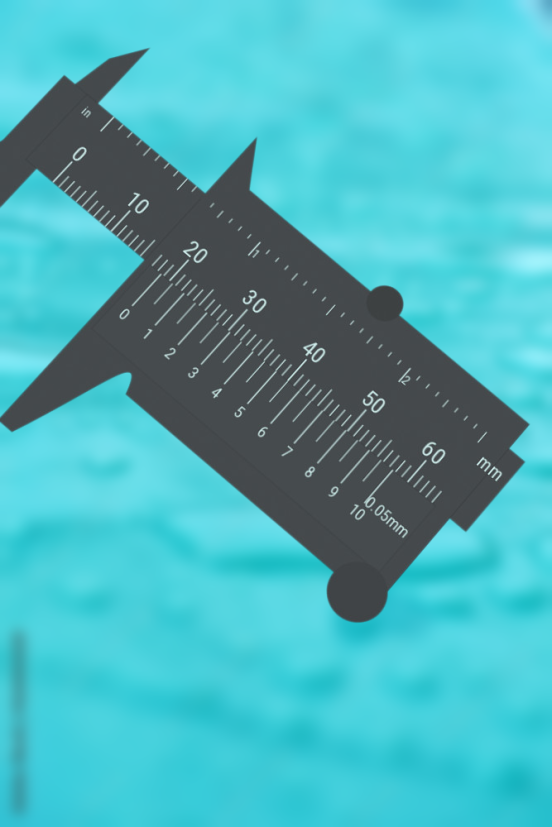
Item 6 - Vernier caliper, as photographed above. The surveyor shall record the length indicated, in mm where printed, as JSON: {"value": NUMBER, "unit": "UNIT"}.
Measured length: {"value": 18.6, "unit": "mm"}
